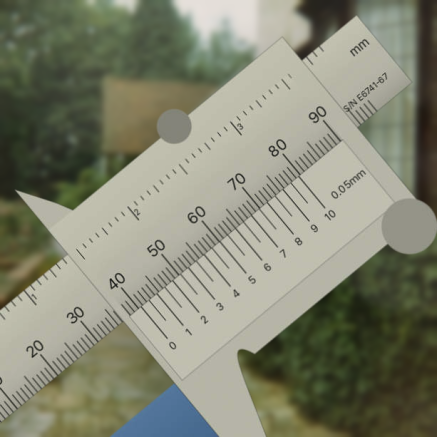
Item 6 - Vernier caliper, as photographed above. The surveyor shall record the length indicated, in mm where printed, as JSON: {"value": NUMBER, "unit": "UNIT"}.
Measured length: {"value": 40.6, "unit": "mm"}
